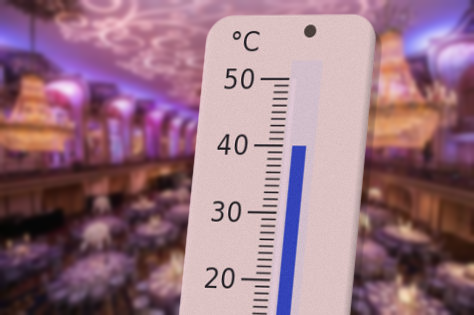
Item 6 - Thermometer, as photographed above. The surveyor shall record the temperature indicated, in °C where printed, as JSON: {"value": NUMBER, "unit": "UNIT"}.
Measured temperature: {"value": 40, "unit": "°C"}
